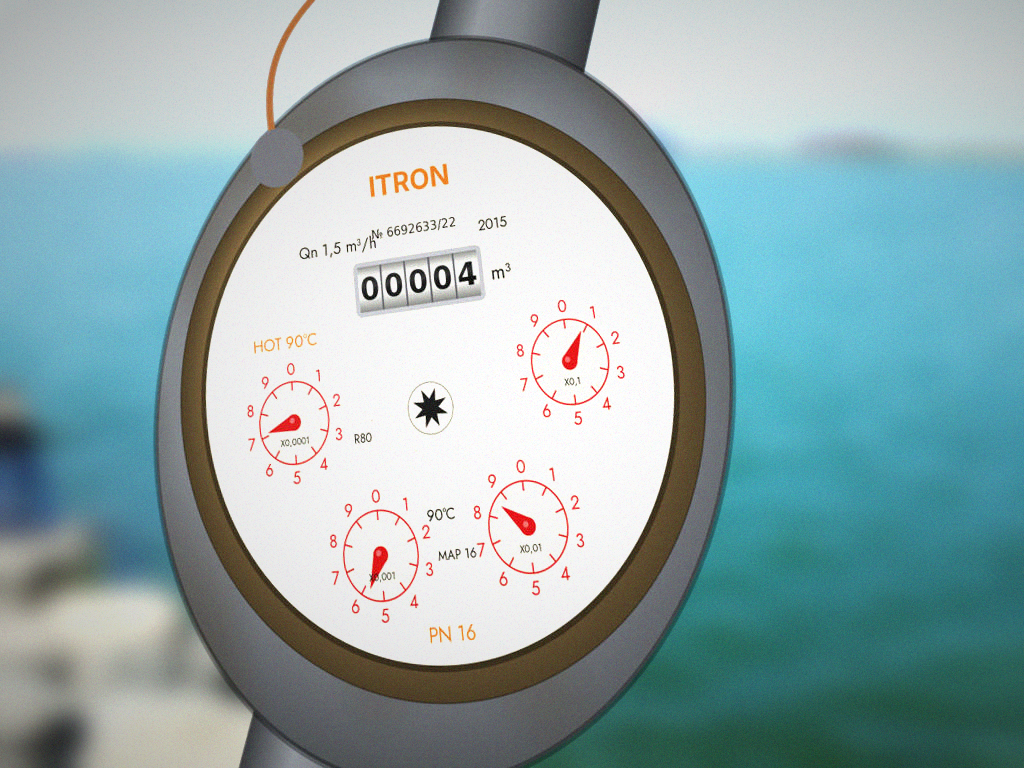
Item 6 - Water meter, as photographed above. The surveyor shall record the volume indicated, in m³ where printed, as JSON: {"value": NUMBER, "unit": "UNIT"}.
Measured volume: {"value": 4.0857, "unit": "m³"}
